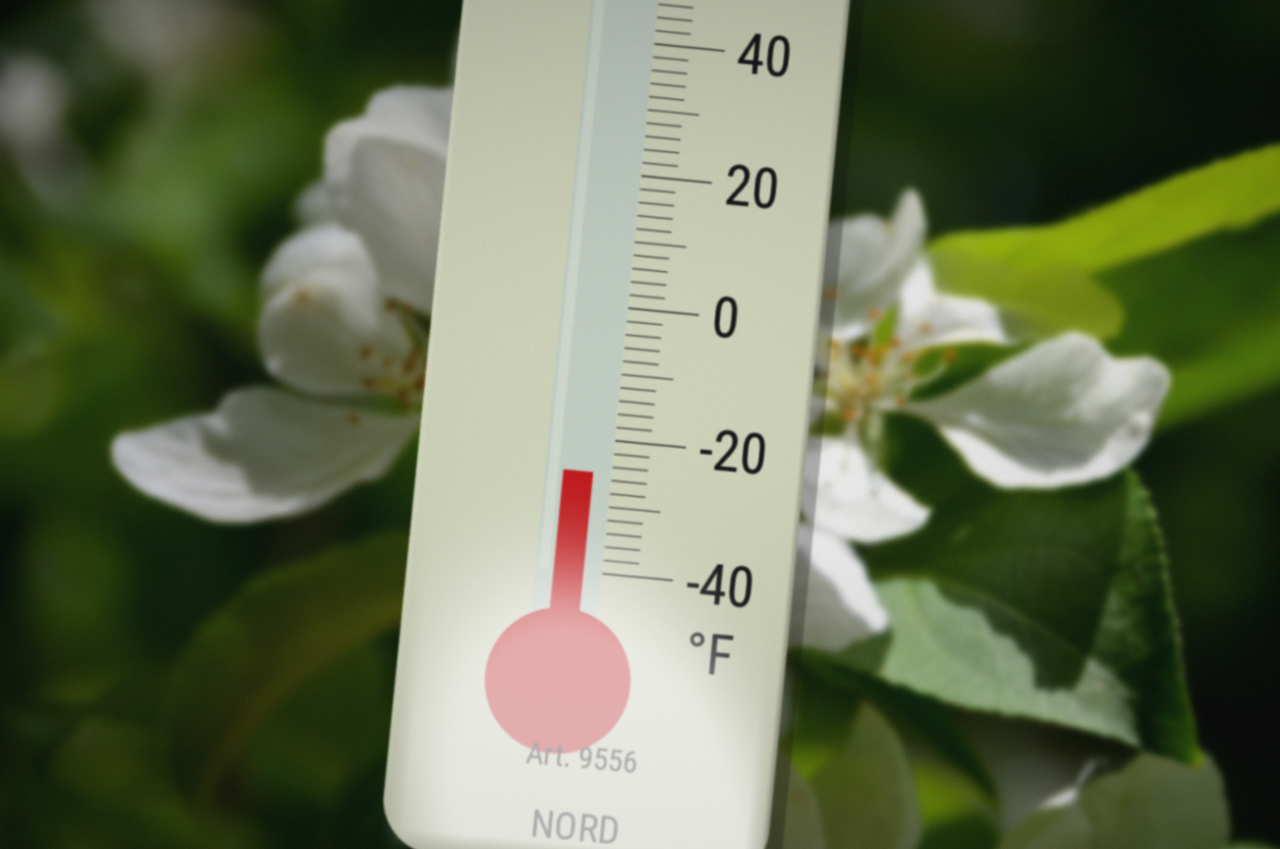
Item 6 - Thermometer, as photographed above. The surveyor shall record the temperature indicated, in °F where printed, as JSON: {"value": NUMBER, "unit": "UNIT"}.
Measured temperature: {"value": -25, "unit": "°F"}
